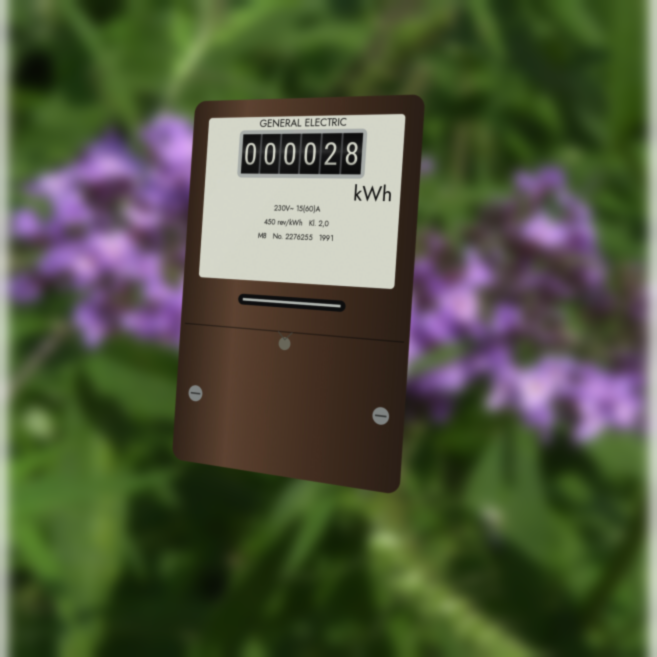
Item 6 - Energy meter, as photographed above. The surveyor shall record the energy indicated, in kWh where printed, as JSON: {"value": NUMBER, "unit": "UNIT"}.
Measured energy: {"value": 28, "unit": "kWh"}
